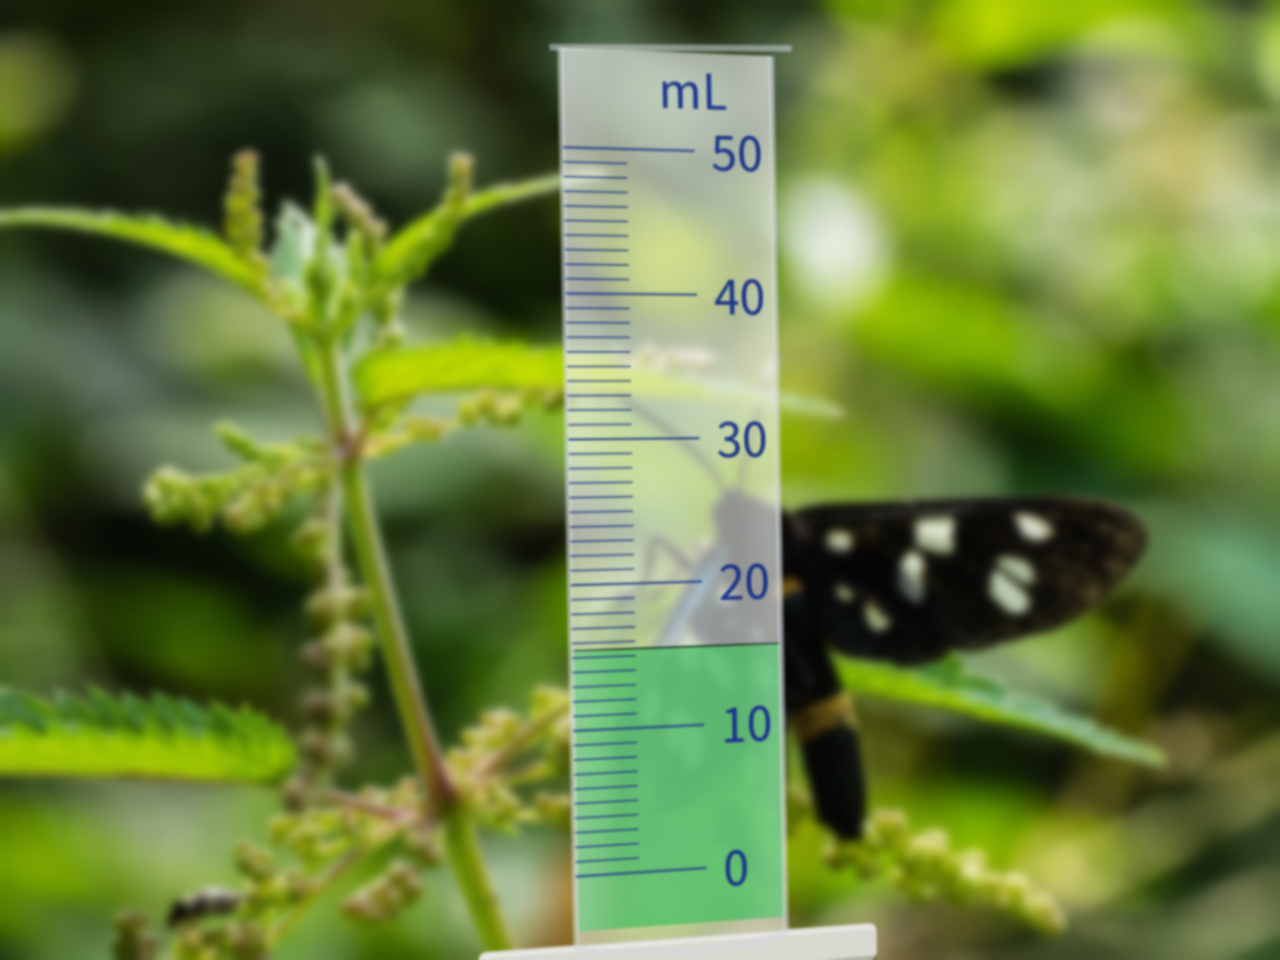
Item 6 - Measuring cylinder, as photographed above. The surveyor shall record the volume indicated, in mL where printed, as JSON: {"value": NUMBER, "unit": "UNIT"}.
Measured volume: {"value": 15.5, "unit": "mL"}
